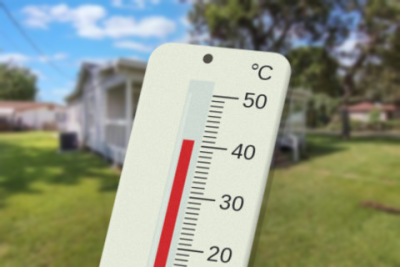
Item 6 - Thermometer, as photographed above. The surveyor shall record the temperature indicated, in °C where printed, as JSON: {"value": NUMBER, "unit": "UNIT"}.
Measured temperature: {"value": 41, "unit": "°C"}
